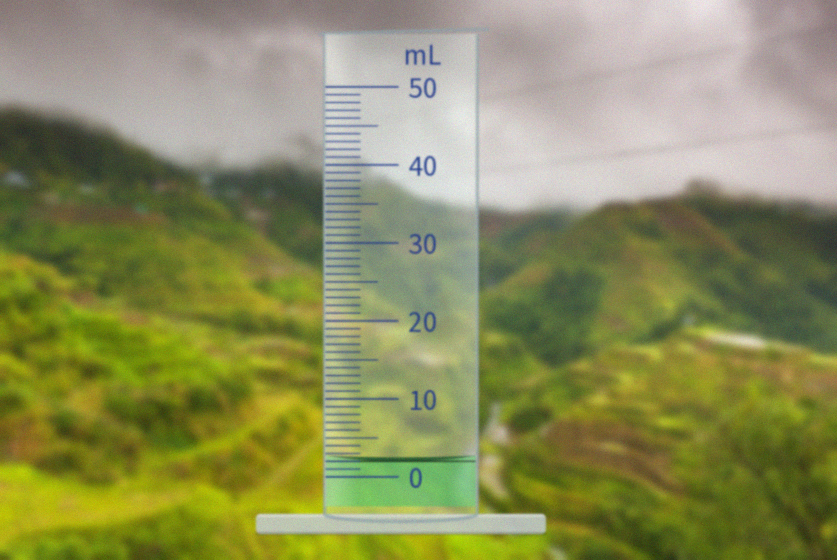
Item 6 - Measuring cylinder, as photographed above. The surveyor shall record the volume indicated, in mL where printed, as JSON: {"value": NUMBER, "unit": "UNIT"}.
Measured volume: {"value": 2, "unit": "mL"}
